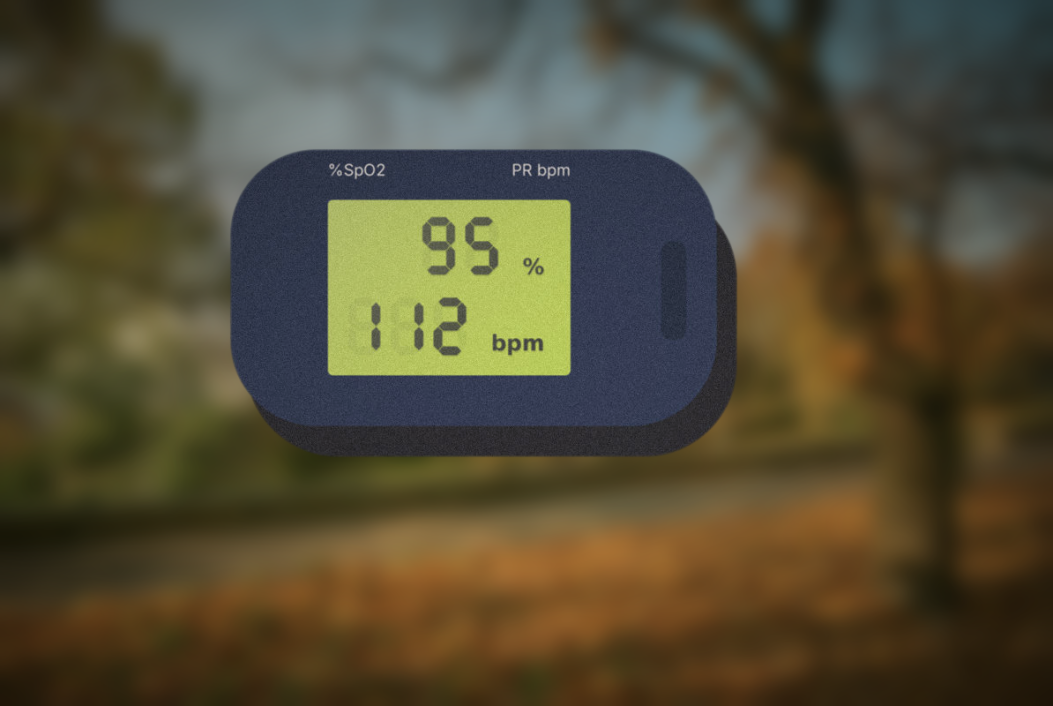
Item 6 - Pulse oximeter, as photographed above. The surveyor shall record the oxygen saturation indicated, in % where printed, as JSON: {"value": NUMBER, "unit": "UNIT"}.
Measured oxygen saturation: {"value": 95, "unit": "%"}
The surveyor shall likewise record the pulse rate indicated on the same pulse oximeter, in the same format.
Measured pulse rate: {"value": 112, "unit": "bpm"}
